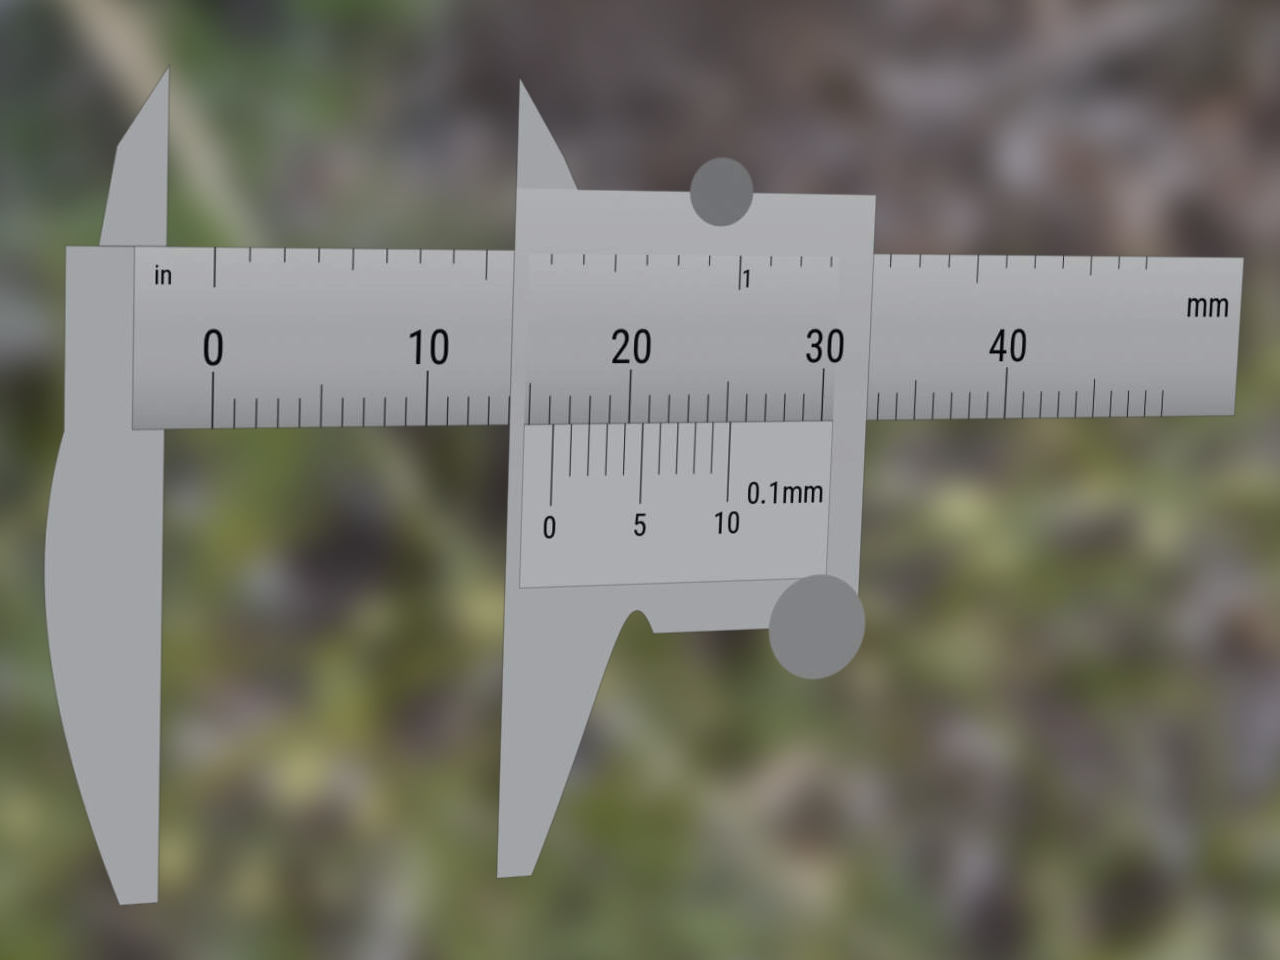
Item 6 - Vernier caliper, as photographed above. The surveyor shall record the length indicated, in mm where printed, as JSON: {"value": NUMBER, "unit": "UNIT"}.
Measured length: {"value": 16.2, "unit": "mm"}
